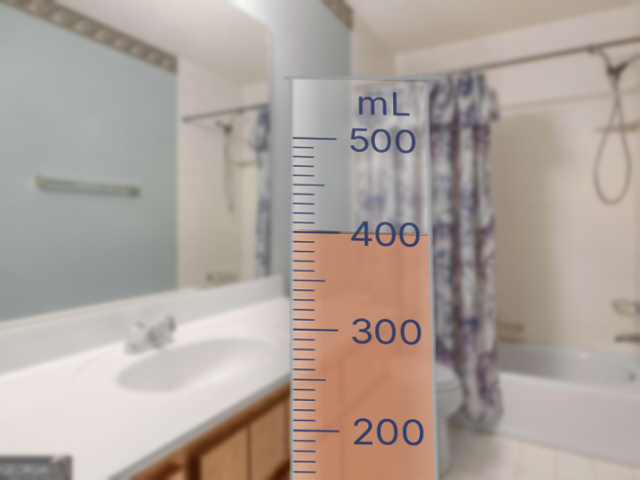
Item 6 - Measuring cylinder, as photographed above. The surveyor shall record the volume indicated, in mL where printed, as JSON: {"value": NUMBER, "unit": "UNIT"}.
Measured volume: {"value": 400, "unit": "mL"}
